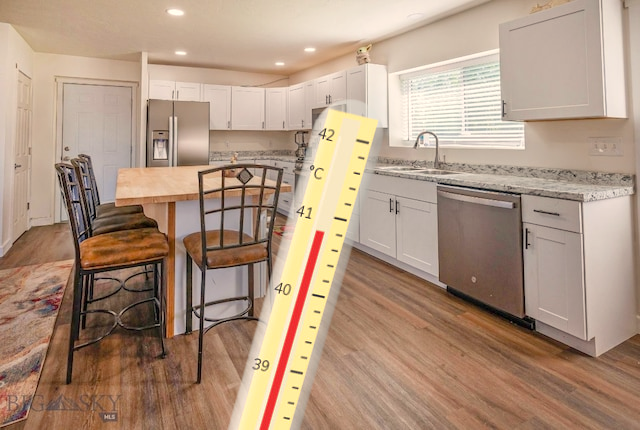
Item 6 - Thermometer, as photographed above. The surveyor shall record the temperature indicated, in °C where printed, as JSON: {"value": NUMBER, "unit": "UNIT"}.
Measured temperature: {"value": 40.8, "unit": "°C"}
